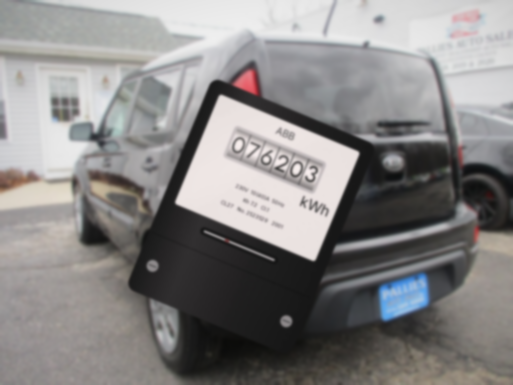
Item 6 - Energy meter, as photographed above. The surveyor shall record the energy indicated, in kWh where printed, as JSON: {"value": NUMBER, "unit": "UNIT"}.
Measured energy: {"value": 76203, "unit": "kWh"}
